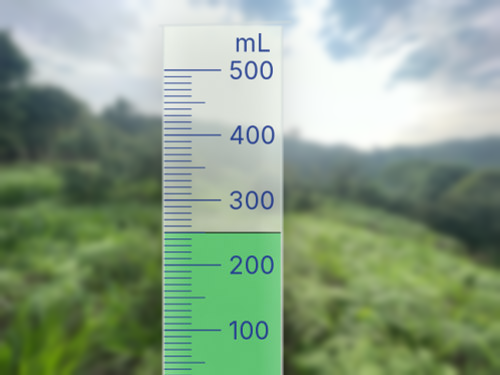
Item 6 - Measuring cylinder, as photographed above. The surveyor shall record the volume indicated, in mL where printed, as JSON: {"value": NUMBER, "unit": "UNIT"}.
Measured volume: {"value": 250, "unit": "mL"}
